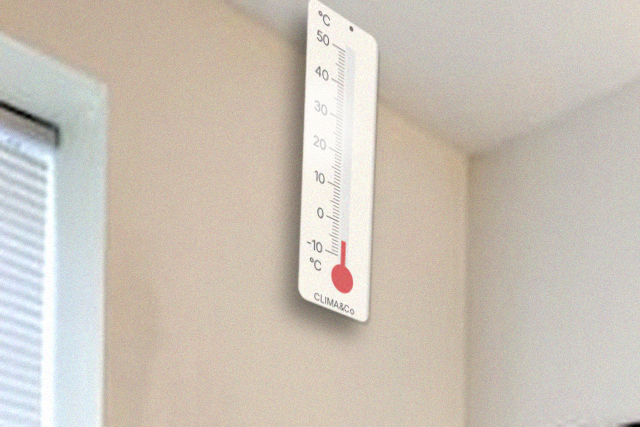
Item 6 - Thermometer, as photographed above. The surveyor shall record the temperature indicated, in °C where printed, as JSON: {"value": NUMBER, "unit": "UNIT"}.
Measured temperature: {"value": -5, "unit": "°C"}
